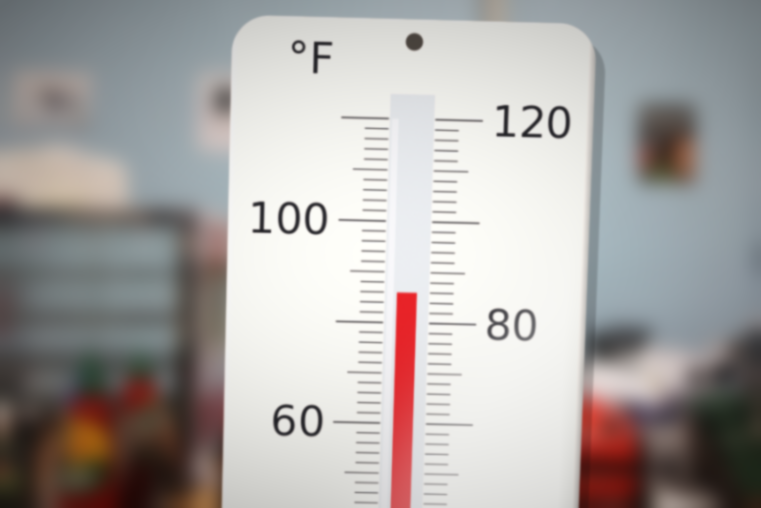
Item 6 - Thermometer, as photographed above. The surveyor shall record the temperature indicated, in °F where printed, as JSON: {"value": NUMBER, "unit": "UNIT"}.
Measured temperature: {"value": 86, "unit": "°F"}
